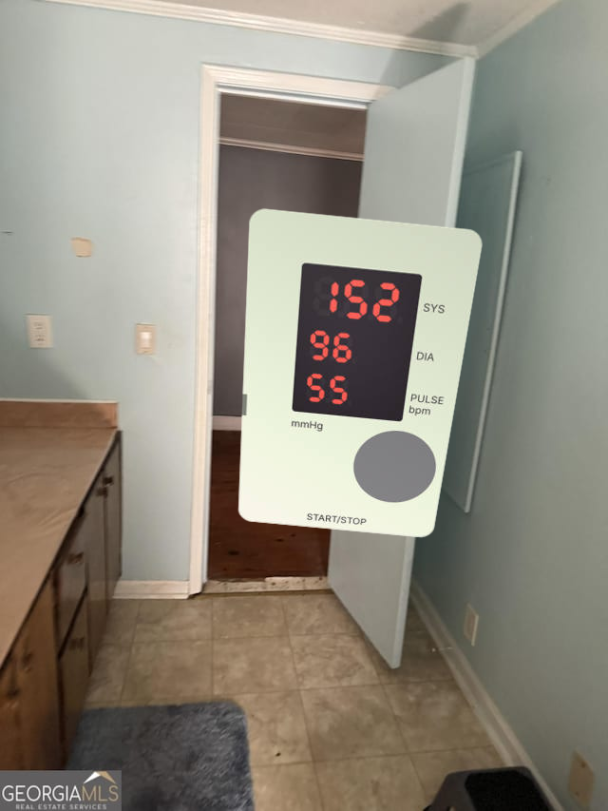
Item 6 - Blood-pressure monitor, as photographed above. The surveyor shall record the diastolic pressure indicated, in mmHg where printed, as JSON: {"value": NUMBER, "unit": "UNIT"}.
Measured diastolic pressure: {"value": 96, "unit": "mmHg"}
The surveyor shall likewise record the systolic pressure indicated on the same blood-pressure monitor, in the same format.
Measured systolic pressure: {"value": 152, "unit": "mmHg"}
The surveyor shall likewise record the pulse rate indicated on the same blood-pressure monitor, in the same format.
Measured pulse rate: {"value": 55, "unit": "bpm"}
